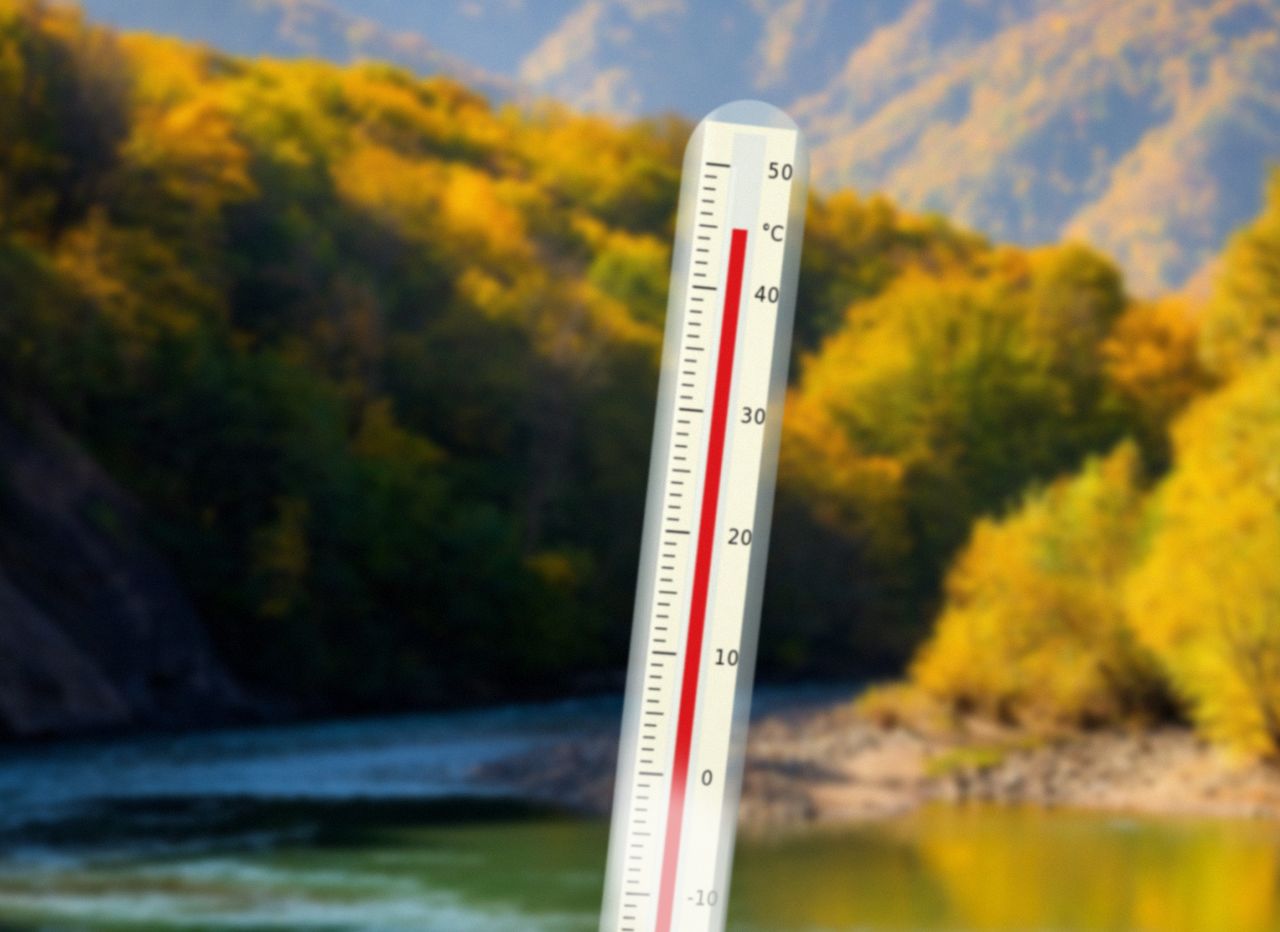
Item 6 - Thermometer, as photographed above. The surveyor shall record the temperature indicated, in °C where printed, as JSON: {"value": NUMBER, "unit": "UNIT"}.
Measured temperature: {"value": 45, "unit": "°C"}
